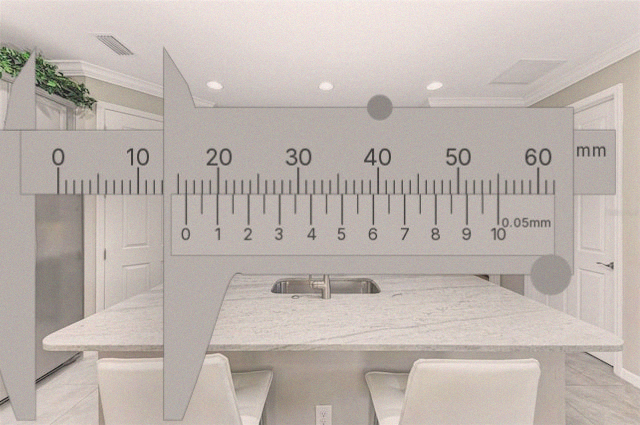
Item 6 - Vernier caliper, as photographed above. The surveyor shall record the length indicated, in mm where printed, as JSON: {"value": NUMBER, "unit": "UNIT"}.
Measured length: {"value": 16.0, "unit": "mm"}
